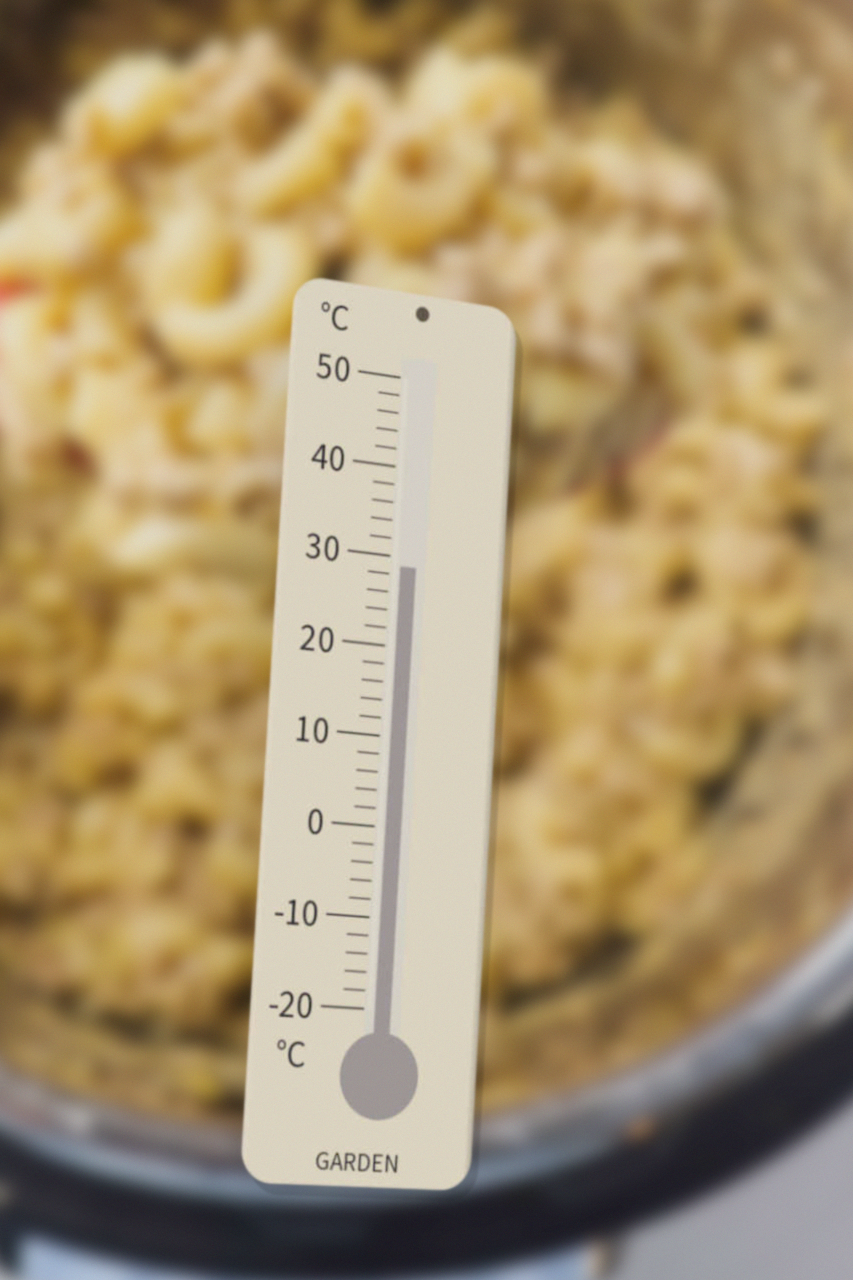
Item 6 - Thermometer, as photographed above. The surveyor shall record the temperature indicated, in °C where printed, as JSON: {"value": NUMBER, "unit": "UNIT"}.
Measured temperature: {"value": 29, "unit": "°C"}
